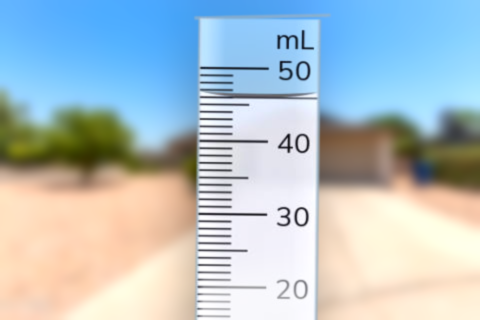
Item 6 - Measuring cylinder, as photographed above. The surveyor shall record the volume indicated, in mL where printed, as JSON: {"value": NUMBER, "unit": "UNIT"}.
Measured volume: {"value": 46, "unit": "mL"}
